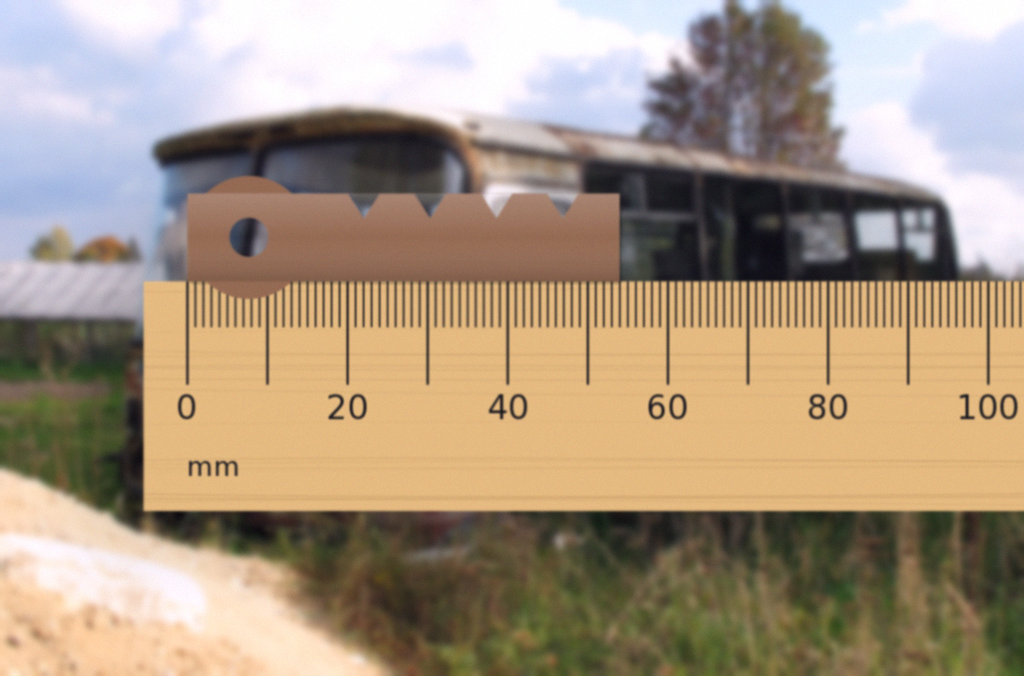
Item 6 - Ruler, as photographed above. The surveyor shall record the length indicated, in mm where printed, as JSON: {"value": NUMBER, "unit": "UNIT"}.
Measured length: {"value": 54, "unit": "mm"}
